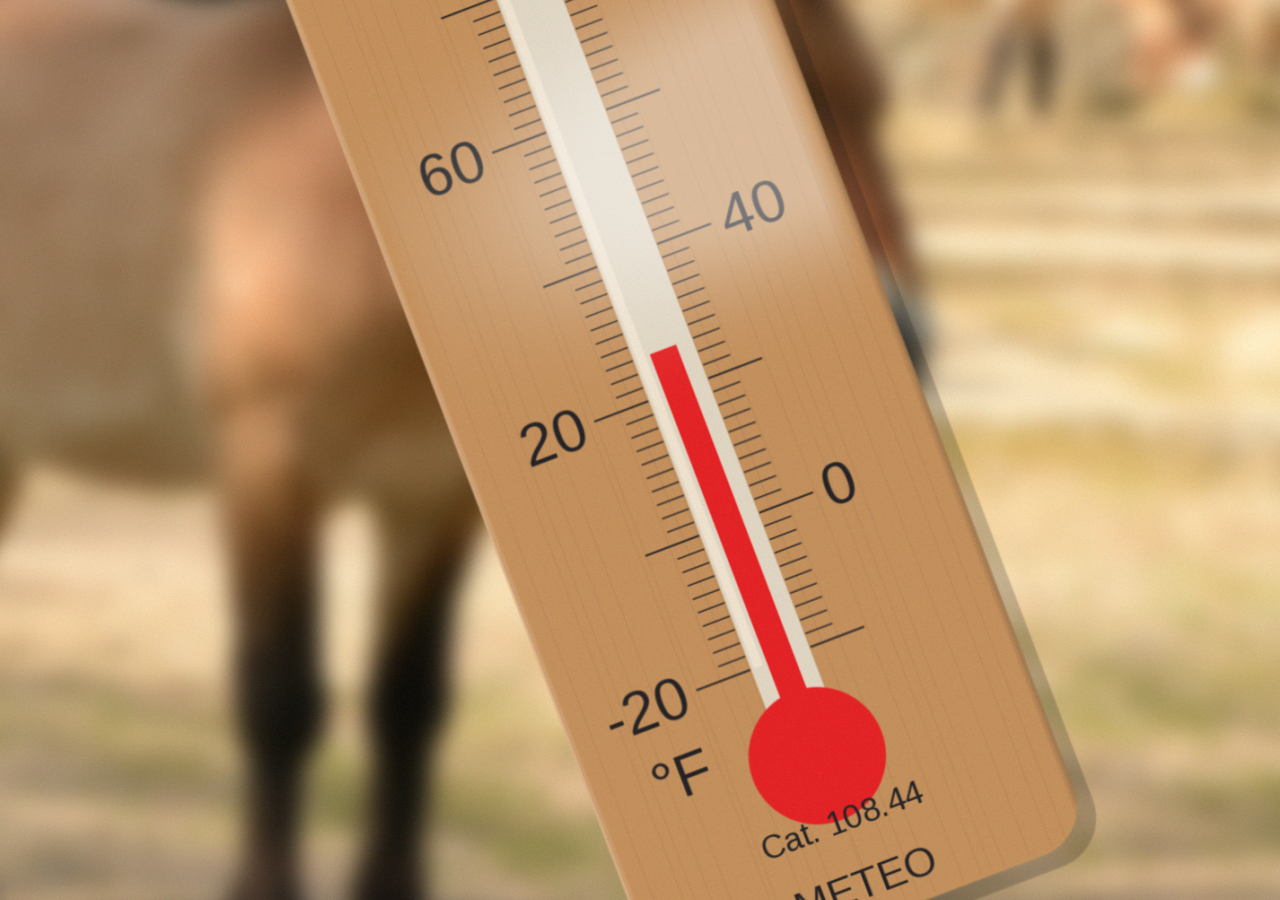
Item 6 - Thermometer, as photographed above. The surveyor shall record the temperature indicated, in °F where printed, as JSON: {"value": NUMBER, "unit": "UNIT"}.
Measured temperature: {"value": 26, "unit": "°F"}
